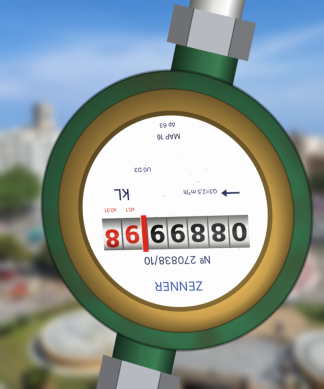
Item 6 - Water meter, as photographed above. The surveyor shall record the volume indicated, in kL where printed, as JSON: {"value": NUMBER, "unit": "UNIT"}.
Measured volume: {"value": 8899.98, "unit": "kL"}
